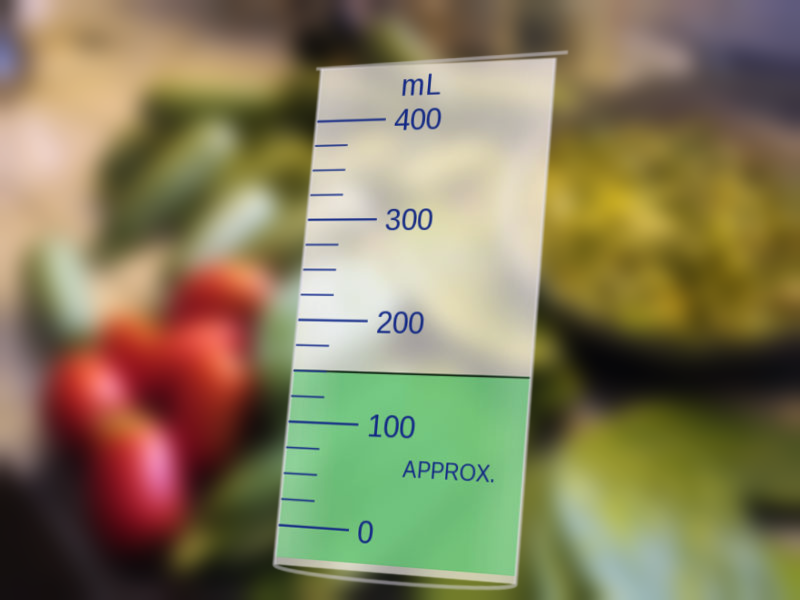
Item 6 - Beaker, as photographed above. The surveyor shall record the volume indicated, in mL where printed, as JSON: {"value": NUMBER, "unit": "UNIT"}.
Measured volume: {"value": 150, "unit": "mL"}
